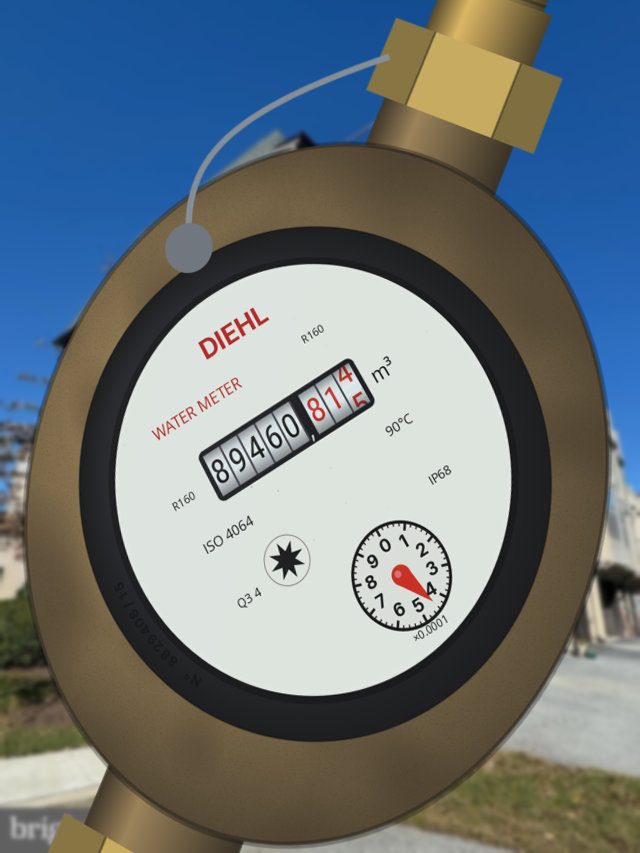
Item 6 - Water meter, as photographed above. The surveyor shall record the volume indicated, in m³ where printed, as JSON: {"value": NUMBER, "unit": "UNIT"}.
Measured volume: {"value": 89460.8144, "unit": "m³"}
